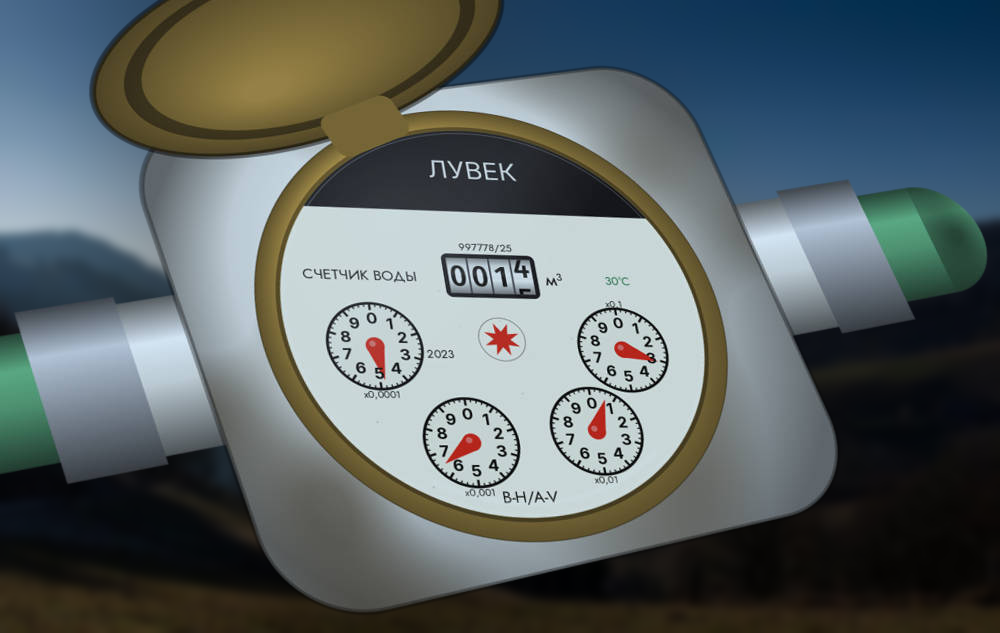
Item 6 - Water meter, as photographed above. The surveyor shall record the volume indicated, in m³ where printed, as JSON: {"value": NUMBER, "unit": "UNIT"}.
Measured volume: {"value": 14.3064, "unit": "m³"}
